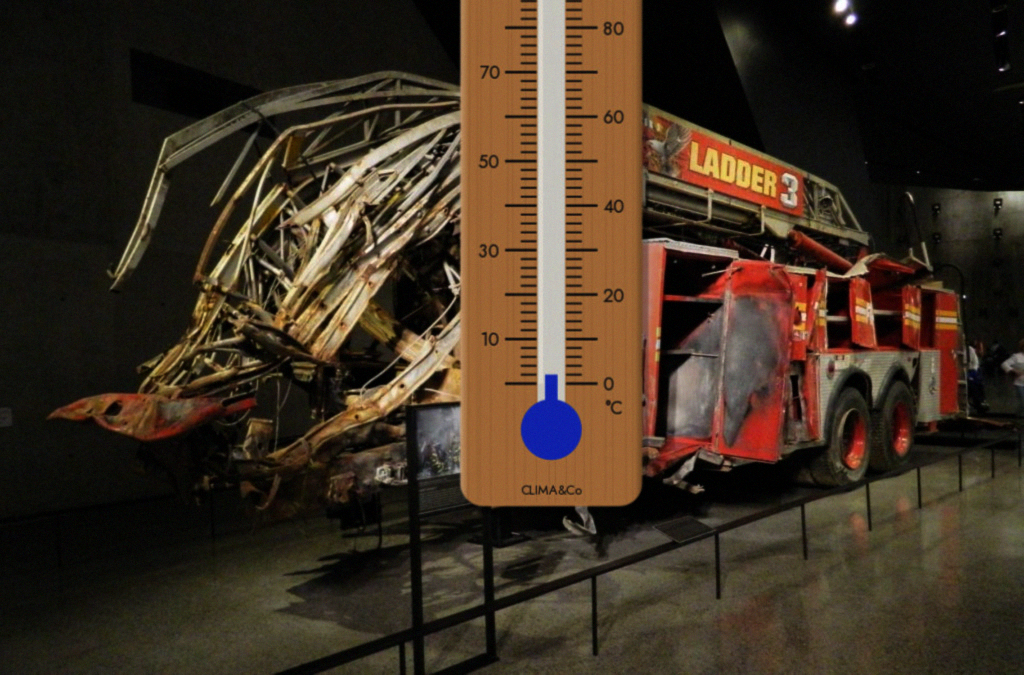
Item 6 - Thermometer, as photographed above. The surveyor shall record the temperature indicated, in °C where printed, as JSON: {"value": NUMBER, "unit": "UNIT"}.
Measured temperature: {"value": 2, "unit": "°C"}
